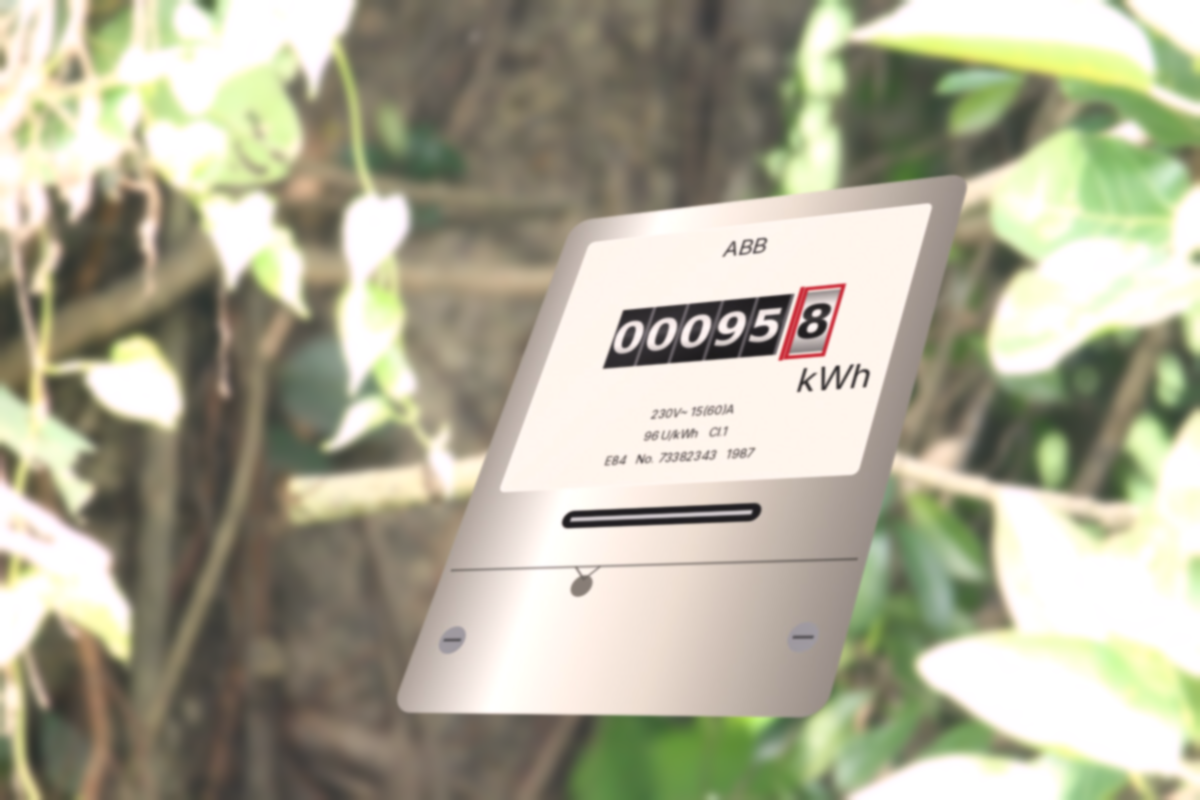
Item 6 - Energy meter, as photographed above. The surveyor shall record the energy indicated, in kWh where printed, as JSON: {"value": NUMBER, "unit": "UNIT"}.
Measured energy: {"value": 95.8, "unit": "kWh"}
